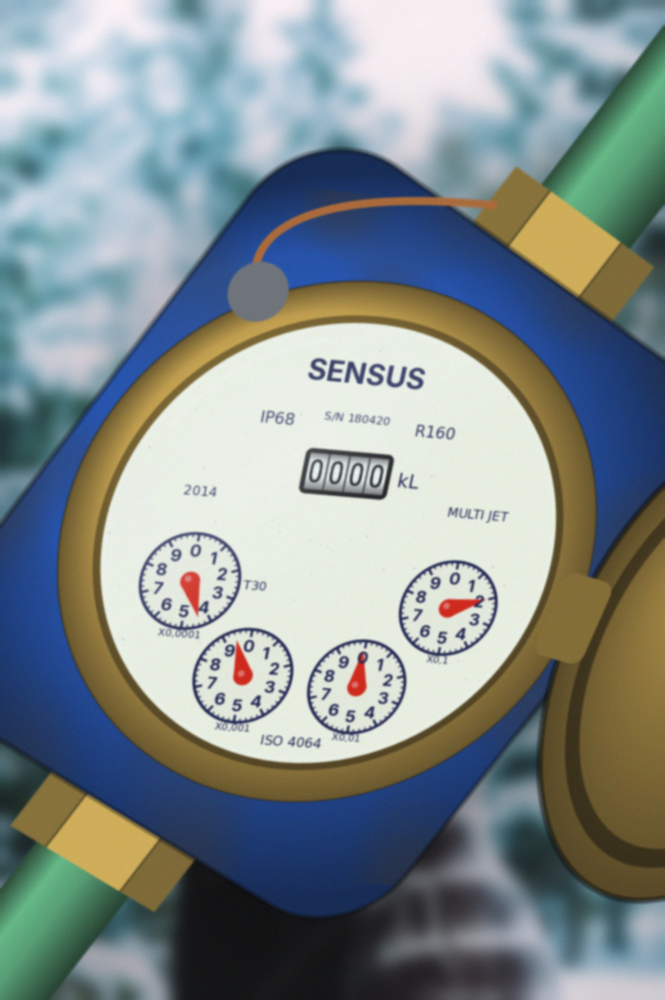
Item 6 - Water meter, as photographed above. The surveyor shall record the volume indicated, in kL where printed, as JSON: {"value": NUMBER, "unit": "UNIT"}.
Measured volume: {"value": 0.1994, "unit": "kL"}
